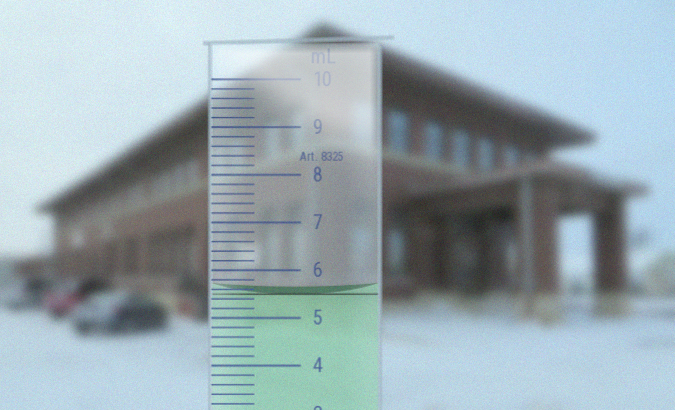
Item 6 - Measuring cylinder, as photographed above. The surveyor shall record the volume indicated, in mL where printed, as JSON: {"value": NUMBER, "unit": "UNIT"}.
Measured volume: {"value": 5.5, "unit": "mL"}
